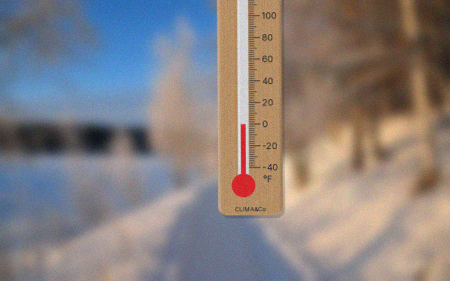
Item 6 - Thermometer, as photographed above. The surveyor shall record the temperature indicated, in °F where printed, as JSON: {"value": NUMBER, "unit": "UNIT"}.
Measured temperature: {"value": 0, "unit": "°F"}
